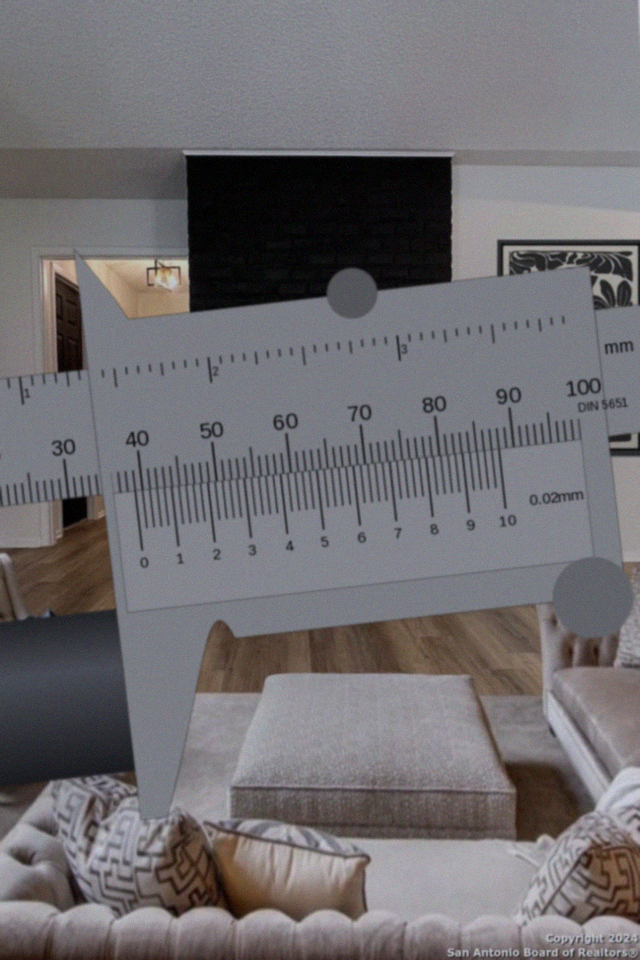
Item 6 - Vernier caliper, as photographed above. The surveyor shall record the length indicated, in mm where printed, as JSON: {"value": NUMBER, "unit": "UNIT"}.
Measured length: {"value": 39.0, "unit": "mm"}
